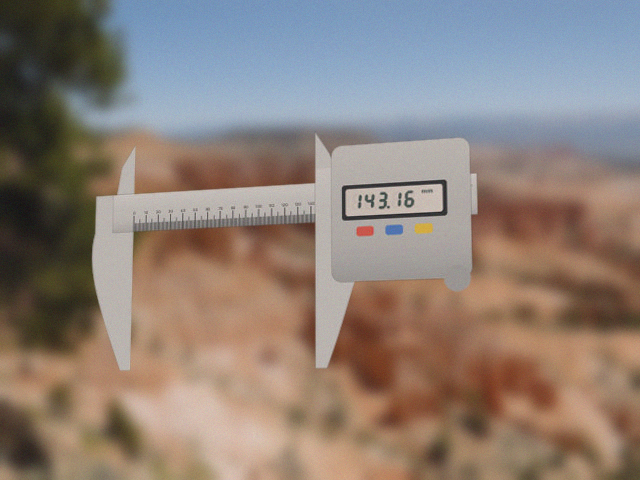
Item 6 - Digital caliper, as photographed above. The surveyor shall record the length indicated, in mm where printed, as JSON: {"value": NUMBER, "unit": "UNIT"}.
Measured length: {"value": 143.16, "unit": "mm"}
